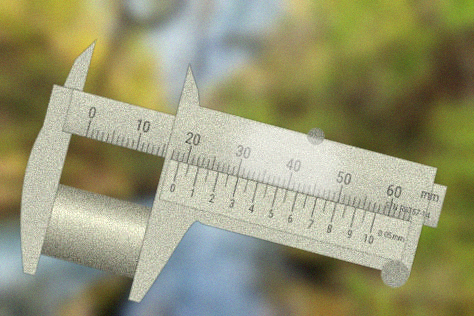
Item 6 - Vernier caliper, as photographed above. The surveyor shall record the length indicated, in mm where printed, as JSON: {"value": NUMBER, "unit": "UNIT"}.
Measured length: {"value": 18.5, "unit": "mm"}
